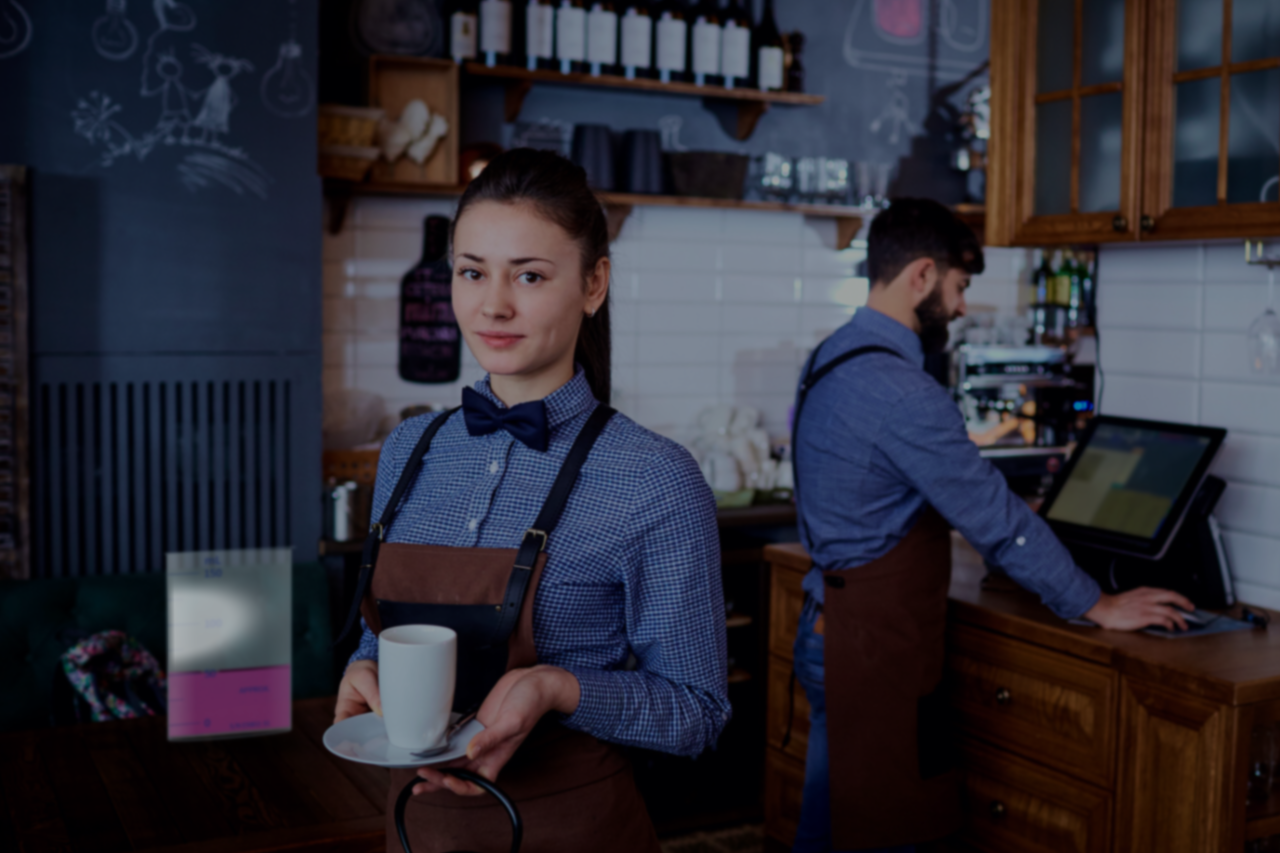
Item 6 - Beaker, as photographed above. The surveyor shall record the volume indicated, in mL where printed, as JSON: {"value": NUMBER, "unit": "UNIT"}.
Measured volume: {"value": 50, "unit": "mL"}
